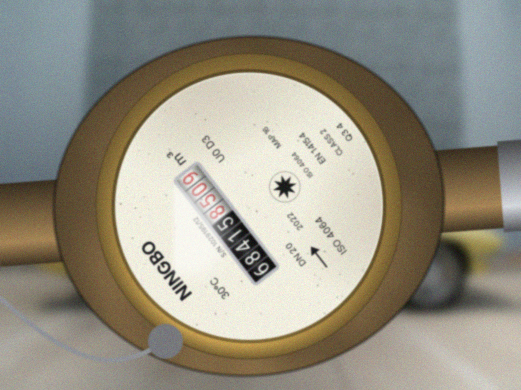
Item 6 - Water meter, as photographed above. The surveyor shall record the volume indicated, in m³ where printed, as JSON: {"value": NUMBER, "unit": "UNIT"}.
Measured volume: {"value": 68415.8509, "unit": "m³"}
